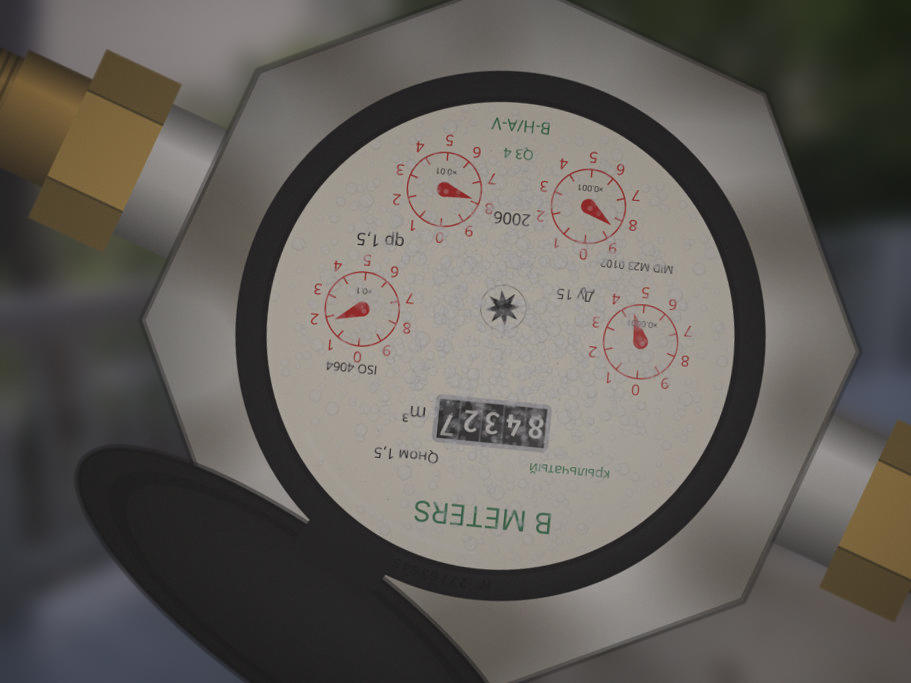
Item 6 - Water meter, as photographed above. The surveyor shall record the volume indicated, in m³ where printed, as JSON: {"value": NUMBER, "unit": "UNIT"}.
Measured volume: {"value": 84327.1784, "unit": "m³"}
